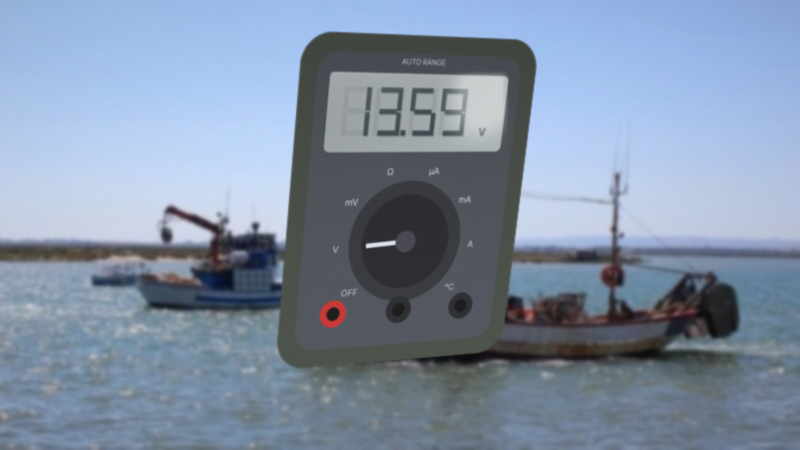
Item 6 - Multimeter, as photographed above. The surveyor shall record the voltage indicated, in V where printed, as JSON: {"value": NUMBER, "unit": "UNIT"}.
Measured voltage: {"value": 13.59, "unit": "V"}
